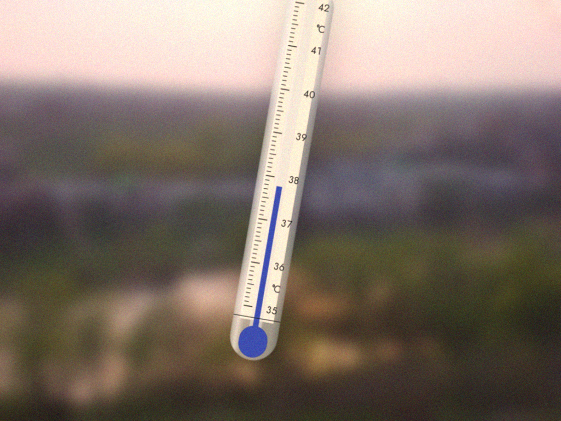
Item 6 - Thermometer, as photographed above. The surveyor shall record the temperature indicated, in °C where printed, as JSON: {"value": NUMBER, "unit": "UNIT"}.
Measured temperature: {"value": 37.8, "unit": "°C"}
